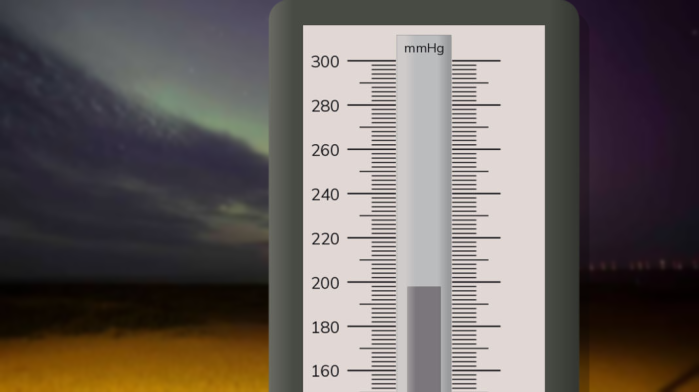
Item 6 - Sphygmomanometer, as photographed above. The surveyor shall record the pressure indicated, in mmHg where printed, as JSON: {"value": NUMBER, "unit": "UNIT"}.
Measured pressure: {"value": 198, "unit": "mmHg"}
